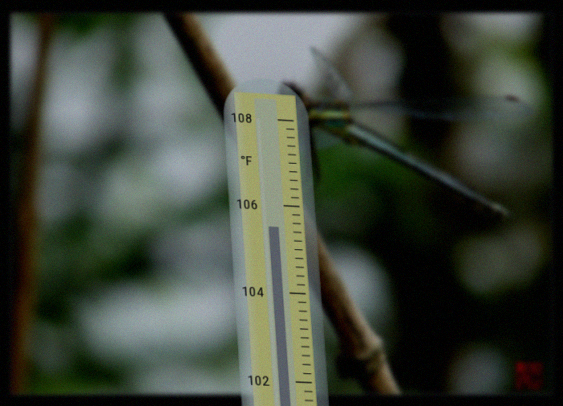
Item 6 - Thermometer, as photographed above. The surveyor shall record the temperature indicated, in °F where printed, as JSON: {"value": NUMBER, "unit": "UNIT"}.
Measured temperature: {"value": 105.5, "unit": "°F"}
